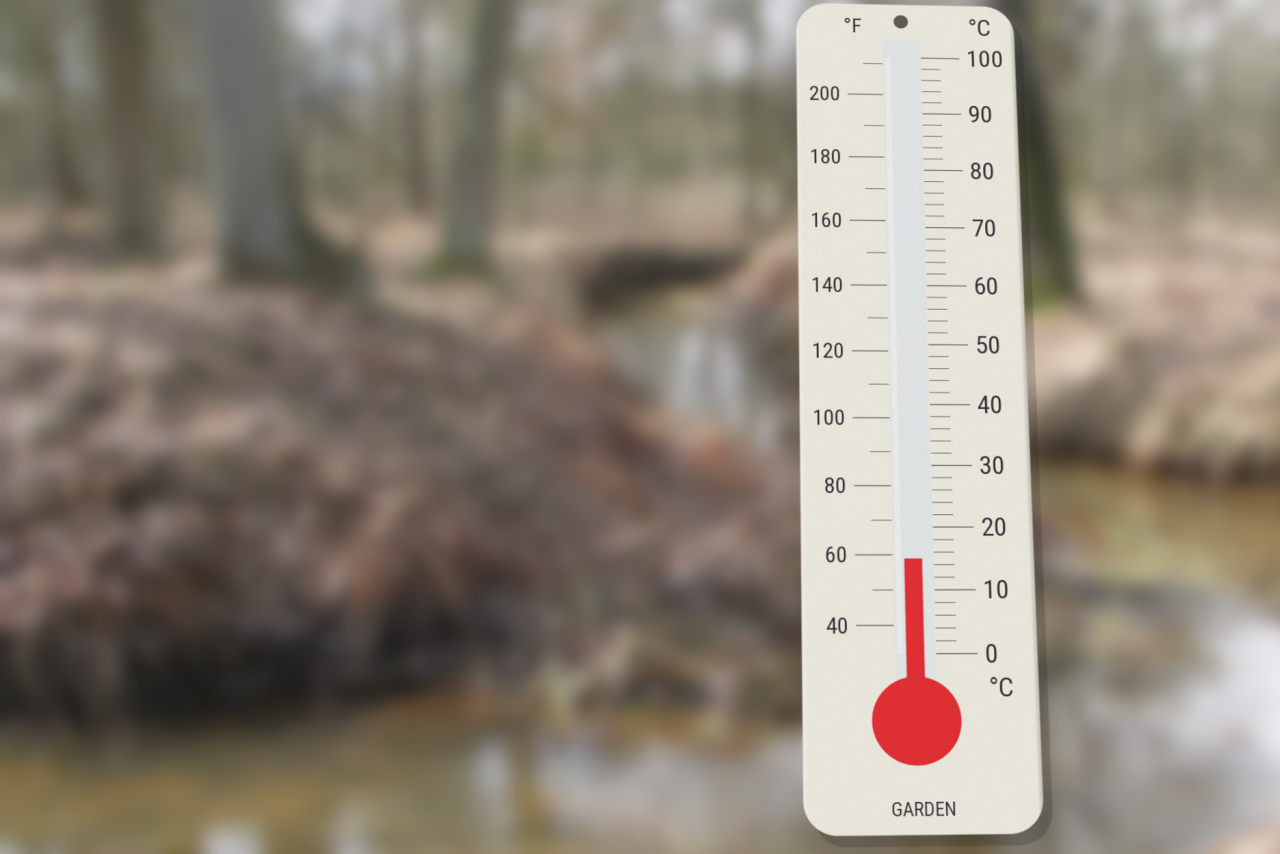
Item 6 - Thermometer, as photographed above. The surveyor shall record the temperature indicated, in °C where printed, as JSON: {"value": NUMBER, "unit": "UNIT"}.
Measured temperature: {"value": 15, "unit": "°C"}
